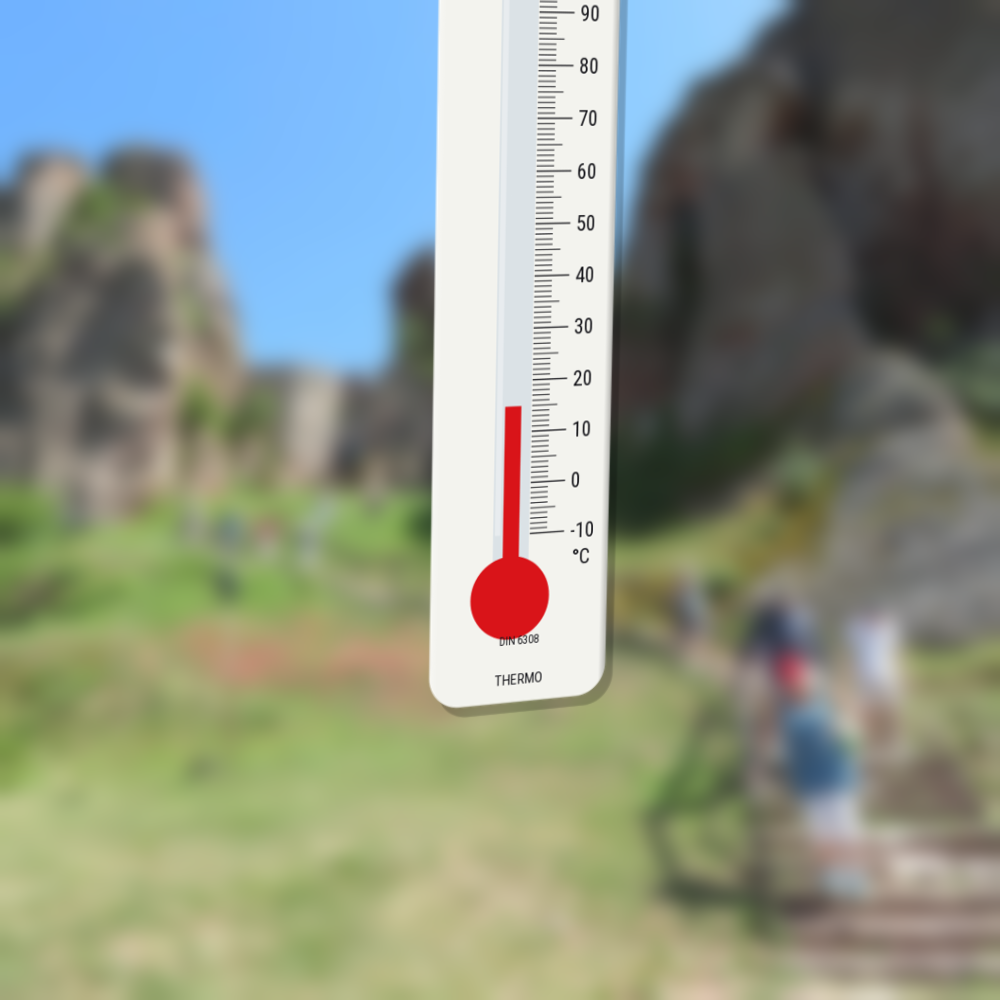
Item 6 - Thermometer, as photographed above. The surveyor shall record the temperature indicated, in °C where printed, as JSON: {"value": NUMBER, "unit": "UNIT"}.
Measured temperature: {"value": 15, "unit": "°C"}
